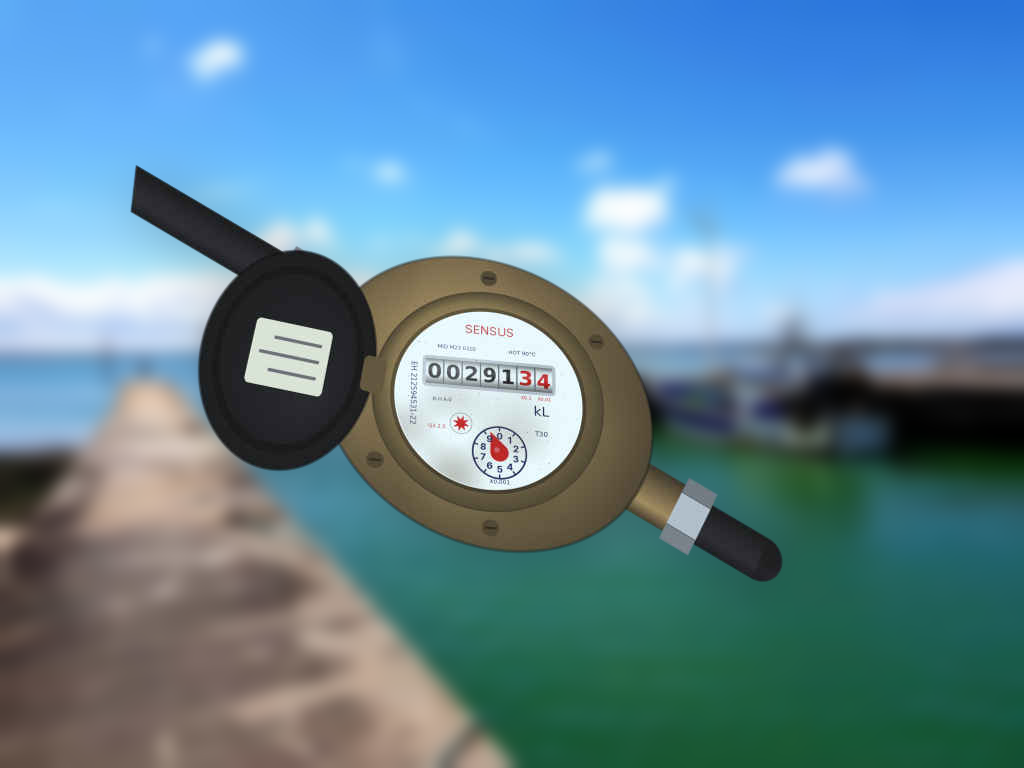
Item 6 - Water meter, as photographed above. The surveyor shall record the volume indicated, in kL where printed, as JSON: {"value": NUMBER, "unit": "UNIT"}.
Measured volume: {"value": 291.339, "unit": "kL"}
